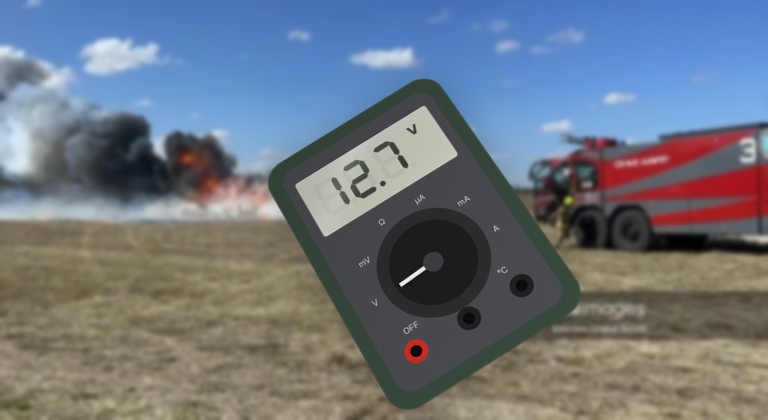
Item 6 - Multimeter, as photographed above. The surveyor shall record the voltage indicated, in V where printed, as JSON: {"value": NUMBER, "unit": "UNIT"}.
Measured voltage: {"value": 12.7, "unit": "V"}
